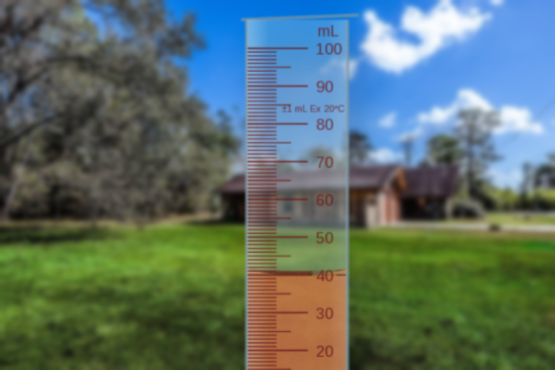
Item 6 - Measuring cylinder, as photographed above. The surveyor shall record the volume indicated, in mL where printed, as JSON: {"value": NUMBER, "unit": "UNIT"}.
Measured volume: {"value": 40, "unit": "mL"}
